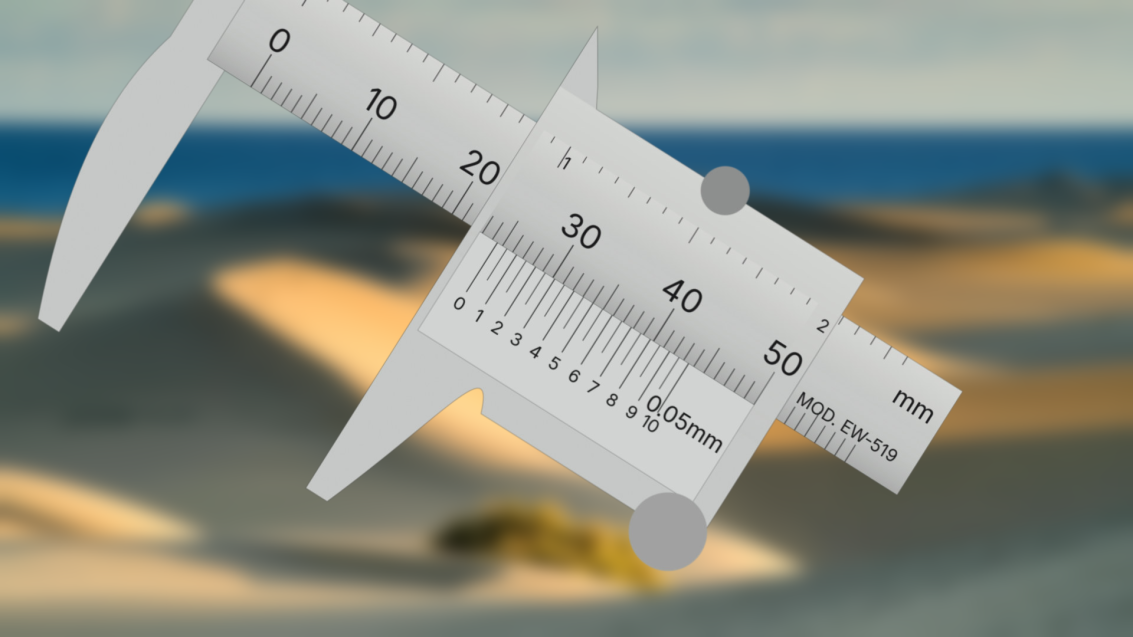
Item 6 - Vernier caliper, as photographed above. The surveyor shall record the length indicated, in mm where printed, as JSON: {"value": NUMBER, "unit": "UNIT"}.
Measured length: {"value": 24.5, "unit": "mm"}
